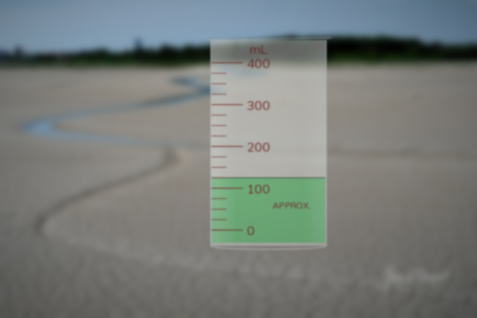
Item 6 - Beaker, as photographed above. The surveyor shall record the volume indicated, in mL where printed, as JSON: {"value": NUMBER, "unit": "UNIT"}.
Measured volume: {"value": 125, "unit": "mL"}
